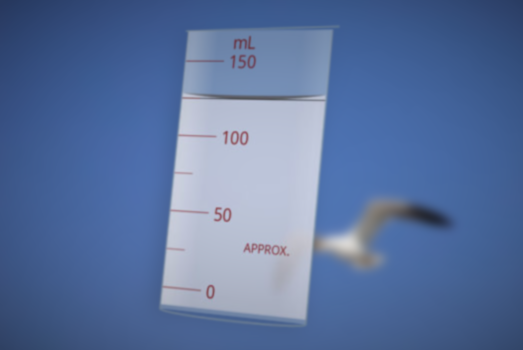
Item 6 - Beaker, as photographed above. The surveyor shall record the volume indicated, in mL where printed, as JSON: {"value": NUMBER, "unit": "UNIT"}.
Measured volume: {"value": 125, "unit": "mL"}
